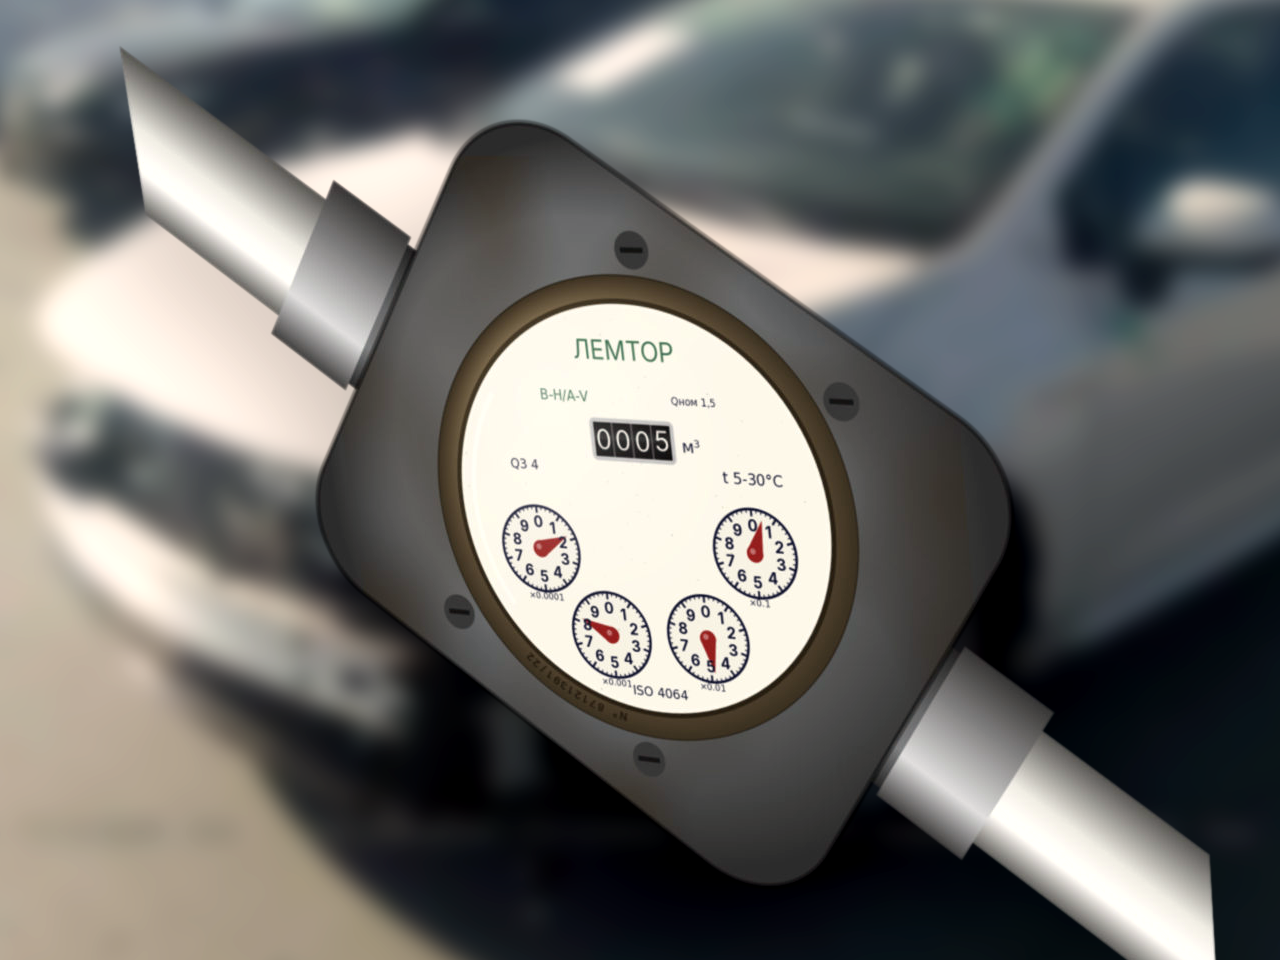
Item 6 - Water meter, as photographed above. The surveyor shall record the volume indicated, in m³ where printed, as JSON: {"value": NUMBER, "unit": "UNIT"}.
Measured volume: {"value": 5.0481, "unit": "m³"}
